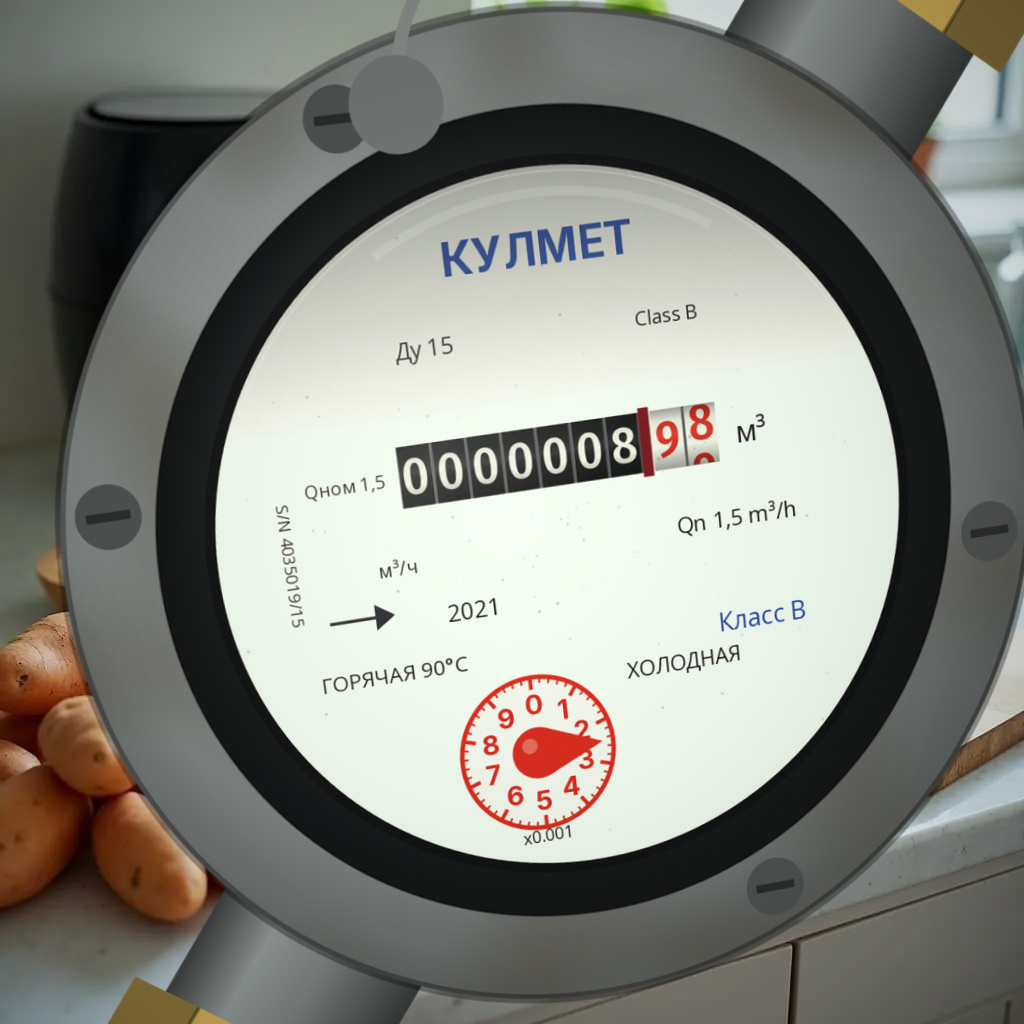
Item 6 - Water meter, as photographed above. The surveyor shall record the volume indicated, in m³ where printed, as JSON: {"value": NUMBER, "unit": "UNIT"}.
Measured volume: {"value": 8.982, "unit": "m³"}
